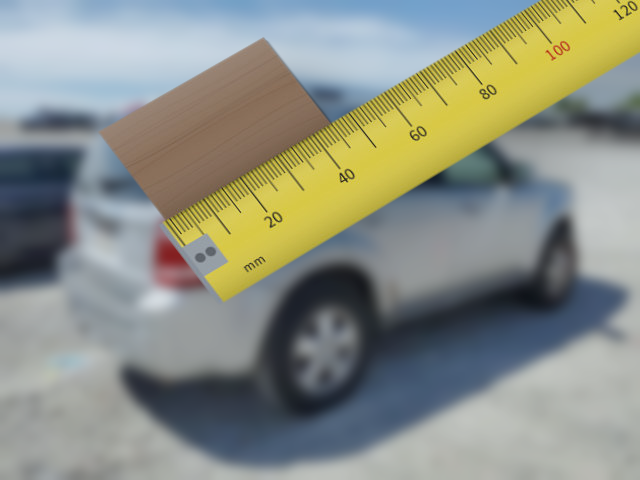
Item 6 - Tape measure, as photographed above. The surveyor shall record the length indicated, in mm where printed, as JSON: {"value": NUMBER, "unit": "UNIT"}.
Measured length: {"value": 45, "unit": "mm"}
